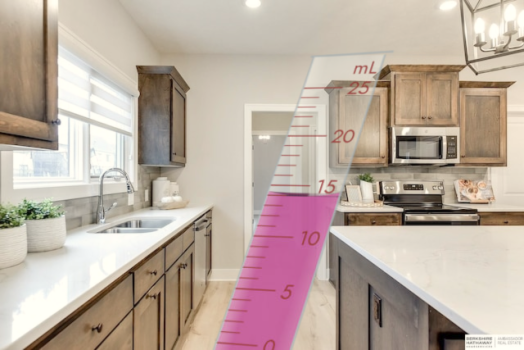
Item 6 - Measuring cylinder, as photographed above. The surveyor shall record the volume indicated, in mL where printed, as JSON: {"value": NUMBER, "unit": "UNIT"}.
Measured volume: {"value": 14, "unit": "mL"}
